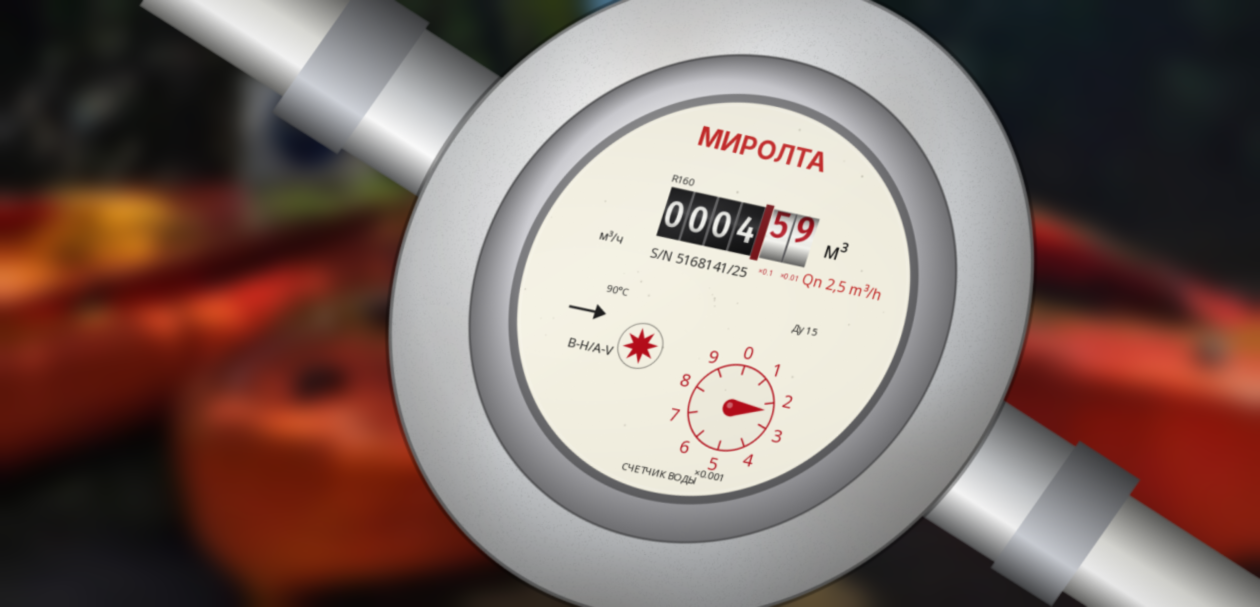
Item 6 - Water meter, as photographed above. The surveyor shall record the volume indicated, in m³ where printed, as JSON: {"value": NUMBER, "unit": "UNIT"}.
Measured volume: {"value": 4.592, "unit": "m³"}
